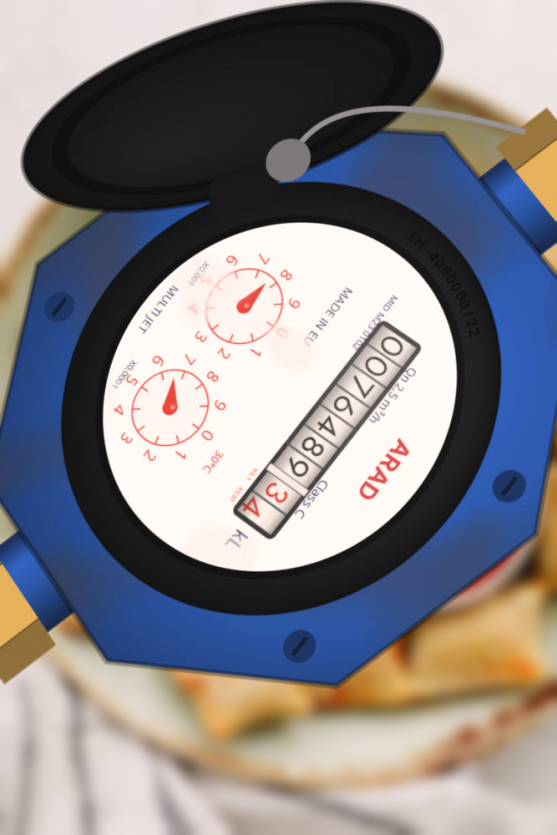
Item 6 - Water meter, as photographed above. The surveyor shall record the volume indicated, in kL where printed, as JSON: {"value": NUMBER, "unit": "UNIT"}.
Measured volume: {"value": 76489.3376, "unit": "kL"}
